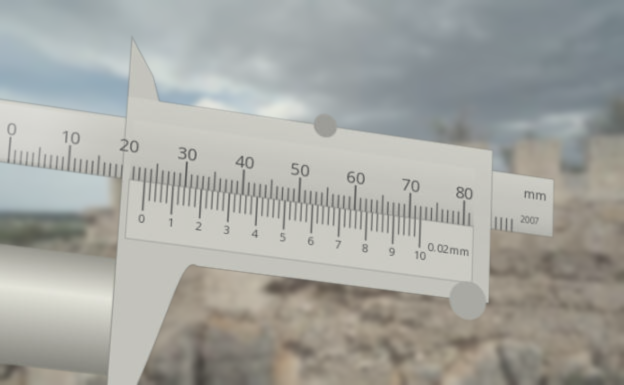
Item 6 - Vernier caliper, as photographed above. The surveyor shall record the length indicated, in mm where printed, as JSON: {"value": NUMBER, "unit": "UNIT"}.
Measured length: {"value": 23.0, "unit": "mm"}
